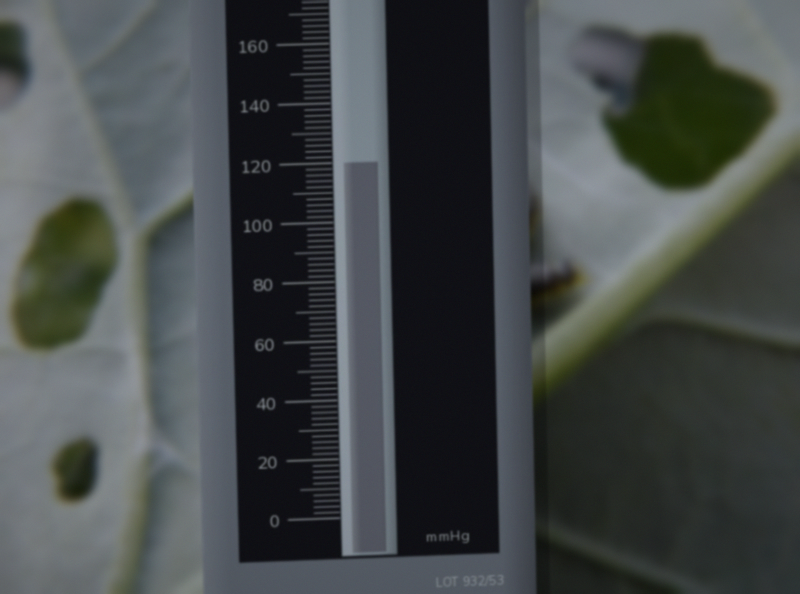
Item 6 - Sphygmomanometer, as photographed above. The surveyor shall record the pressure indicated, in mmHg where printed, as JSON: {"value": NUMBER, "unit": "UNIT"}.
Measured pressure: {"value": 120, "unit": "mmHg"}
